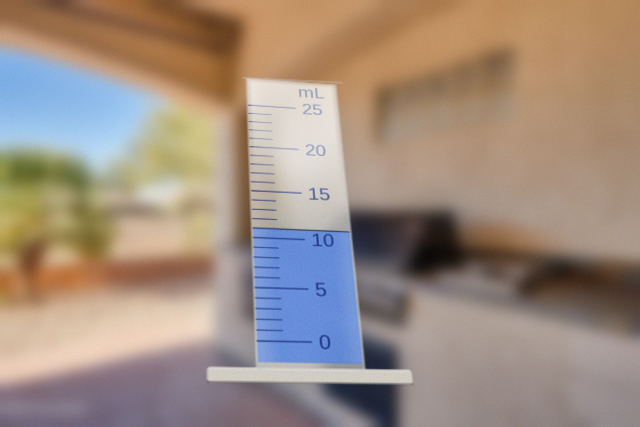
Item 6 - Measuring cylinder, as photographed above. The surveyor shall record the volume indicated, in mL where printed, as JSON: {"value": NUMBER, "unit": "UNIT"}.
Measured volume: {"value": 11, "unit": "mL"}
